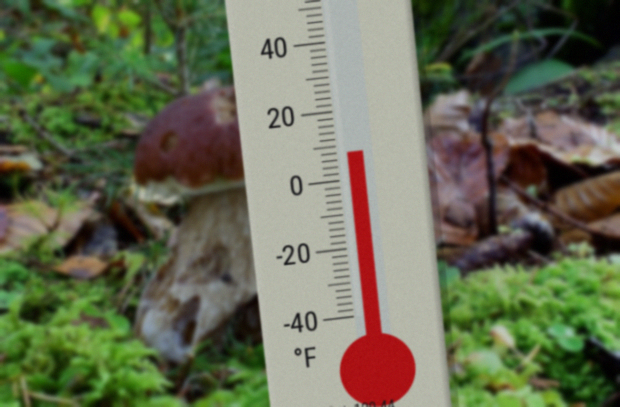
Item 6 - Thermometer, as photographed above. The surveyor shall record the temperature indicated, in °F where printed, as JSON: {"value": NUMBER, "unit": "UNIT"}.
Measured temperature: {"value": 8, "unit": "°F"}
